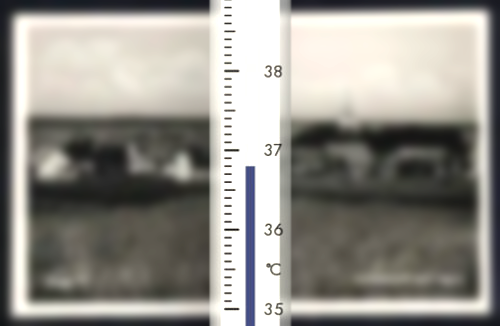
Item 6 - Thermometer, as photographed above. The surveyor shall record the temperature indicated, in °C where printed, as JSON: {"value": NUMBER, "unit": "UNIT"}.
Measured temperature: {"value": 36.8, "unit": "°C"}
